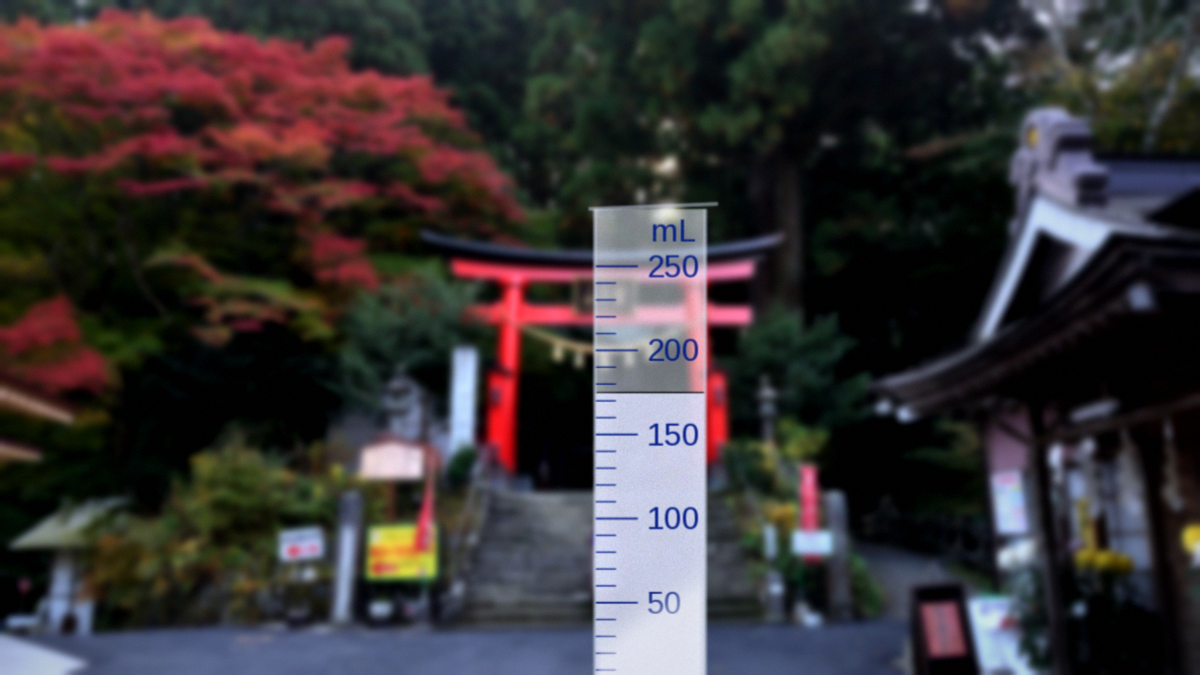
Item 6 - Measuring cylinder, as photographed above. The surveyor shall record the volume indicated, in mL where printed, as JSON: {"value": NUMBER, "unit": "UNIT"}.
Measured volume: {"value": 175, "unit": "mL"}
